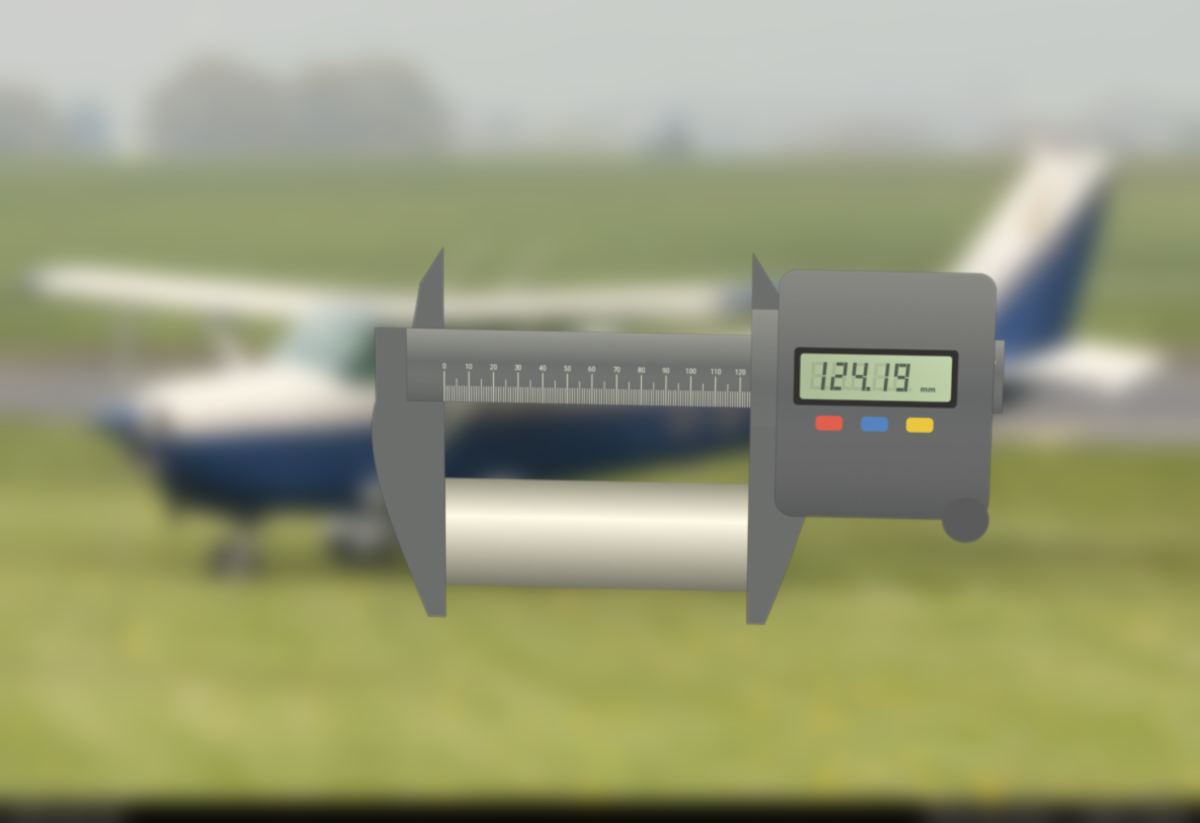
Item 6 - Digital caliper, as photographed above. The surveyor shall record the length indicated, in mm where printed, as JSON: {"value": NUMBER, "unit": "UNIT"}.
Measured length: {"value": 124.19, "unit": "mm"}
